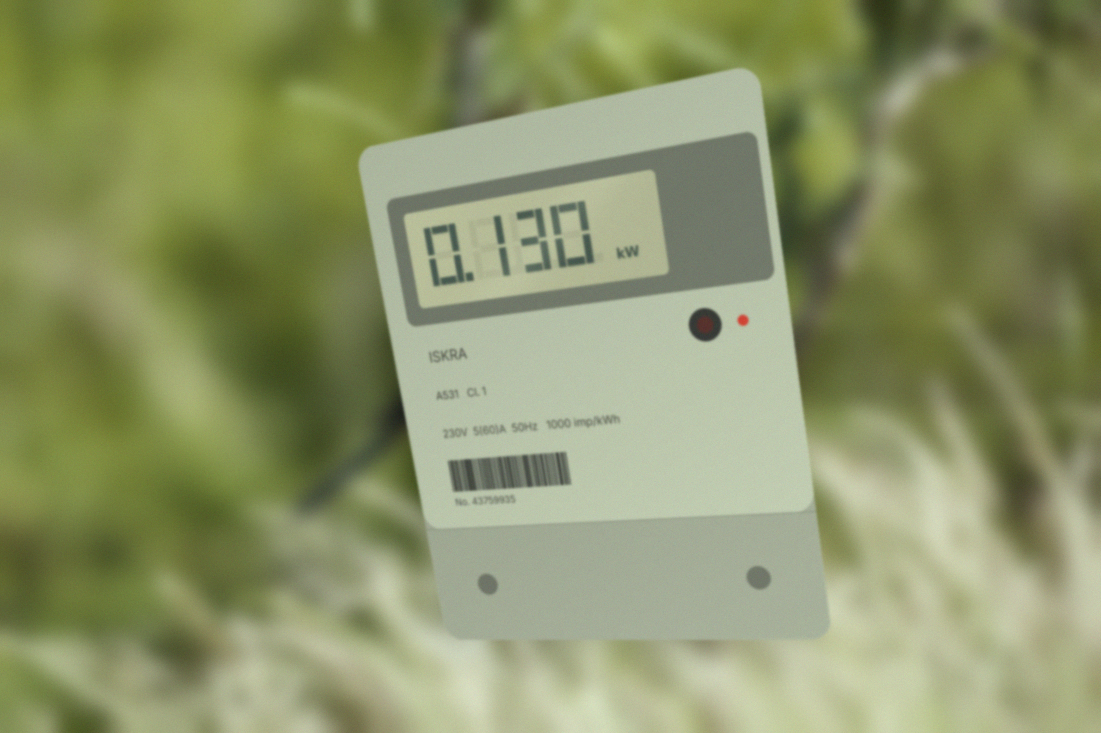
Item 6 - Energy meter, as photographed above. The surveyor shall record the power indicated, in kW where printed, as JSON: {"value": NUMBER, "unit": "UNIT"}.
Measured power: {"value": 0.130, "unit": "kW"}
